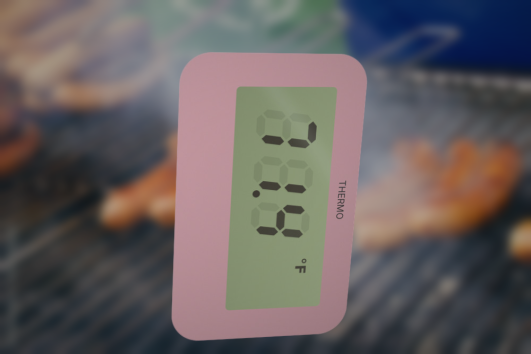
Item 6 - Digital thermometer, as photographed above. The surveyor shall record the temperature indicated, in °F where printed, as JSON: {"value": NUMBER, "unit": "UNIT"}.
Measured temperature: {"value": 71.4, "unit": "°F"}
